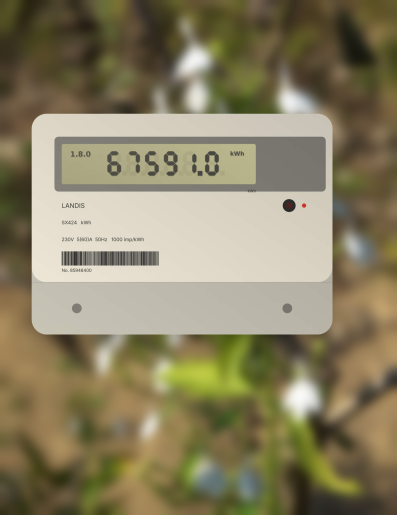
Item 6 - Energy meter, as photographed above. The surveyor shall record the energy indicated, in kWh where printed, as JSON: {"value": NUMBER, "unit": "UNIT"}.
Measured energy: {"value": 67591.0, "unit": "kWh"}
